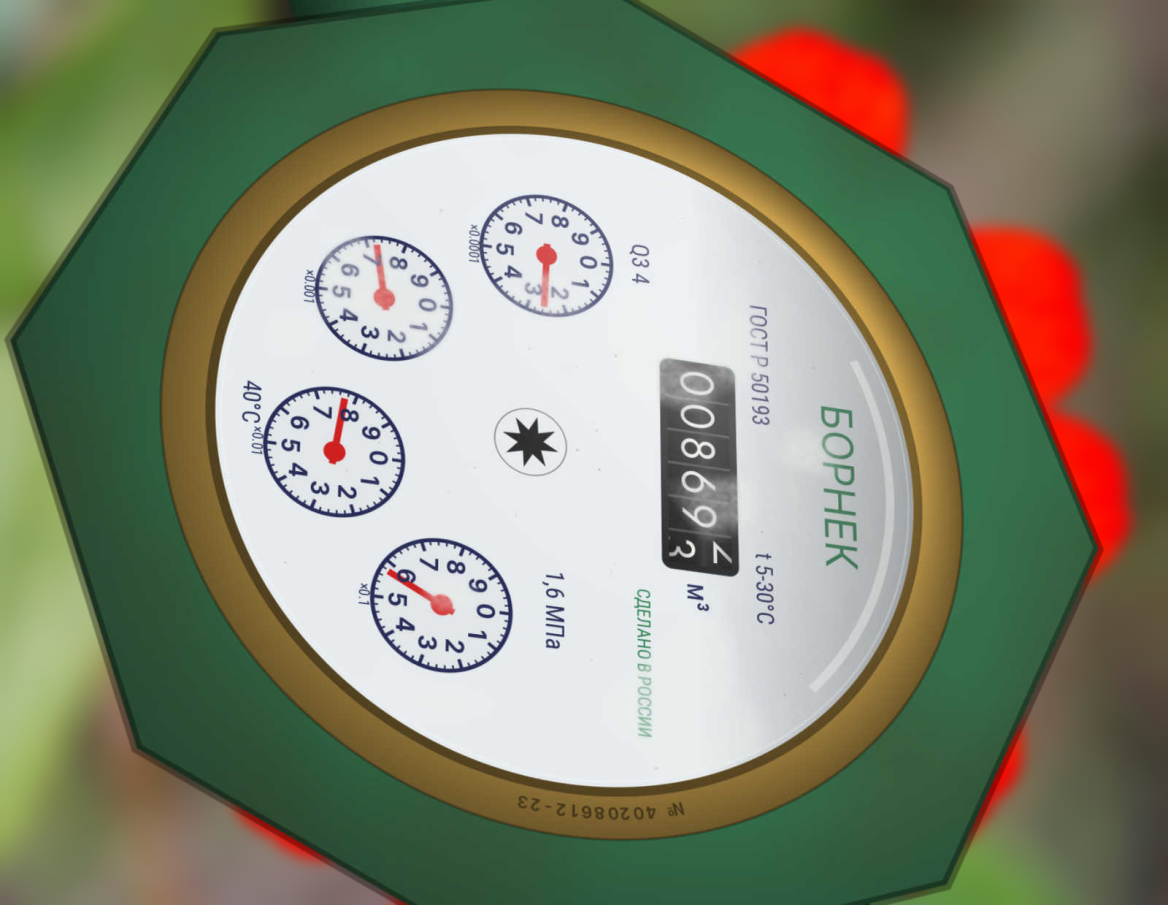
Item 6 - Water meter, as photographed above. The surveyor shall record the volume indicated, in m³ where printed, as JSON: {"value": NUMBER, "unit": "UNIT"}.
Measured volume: {"value": 8692.5772, "unit": "m³"}
